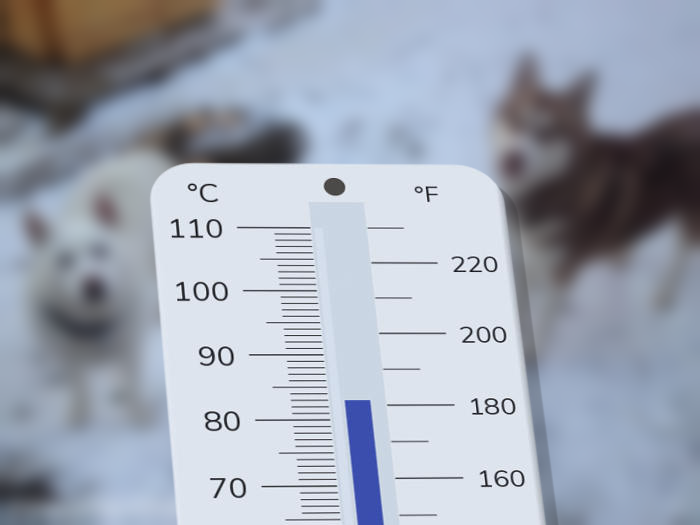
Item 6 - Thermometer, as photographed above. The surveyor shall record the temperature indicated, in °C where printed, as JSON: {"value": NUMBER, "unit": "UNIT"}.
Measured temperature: {"value": 83, "unit": "°C"}
